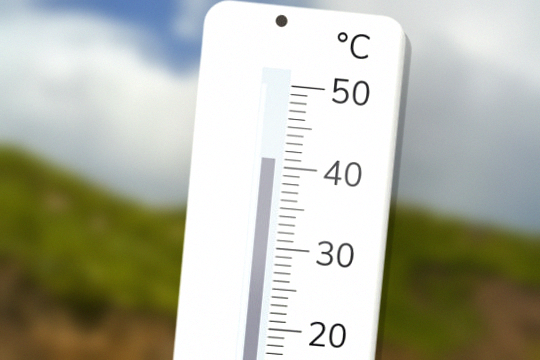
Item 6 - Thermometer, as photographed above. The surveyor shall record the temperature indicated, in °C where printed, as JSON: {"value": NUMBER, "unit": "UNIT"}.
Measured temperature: {"value": 41, "unit": "°C"}
